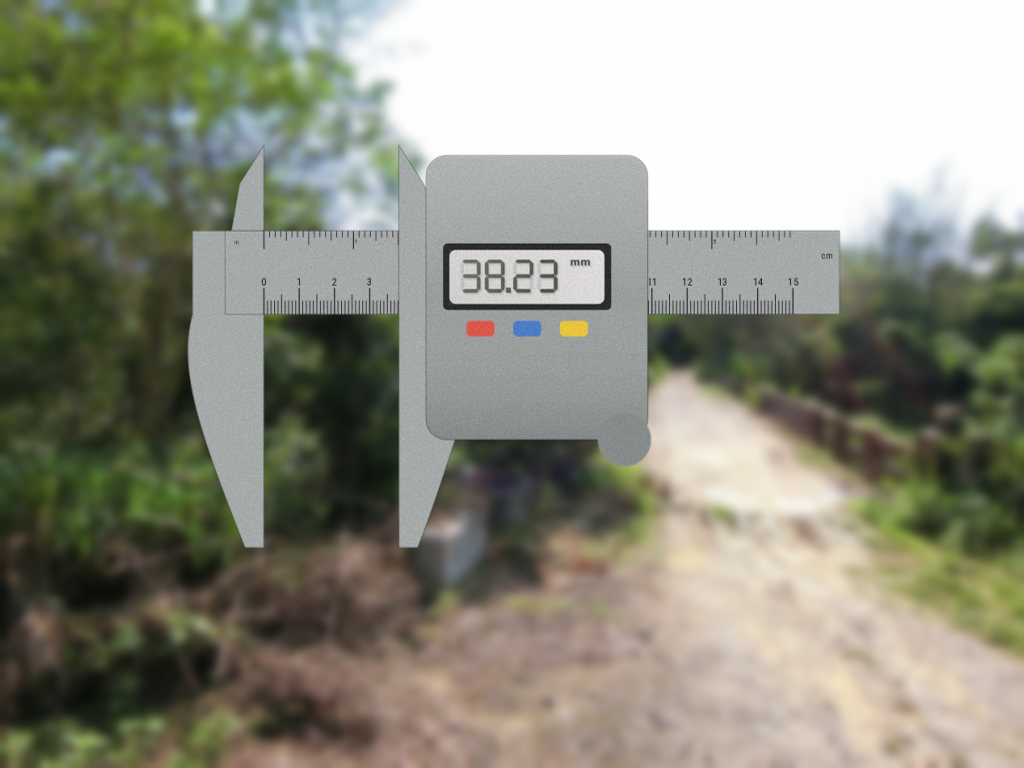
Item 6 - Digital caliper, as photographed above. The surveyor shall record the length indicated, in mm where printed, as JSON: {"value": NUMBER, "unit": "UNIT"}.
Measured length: {"value": 38.23, "unit": "mm"}
